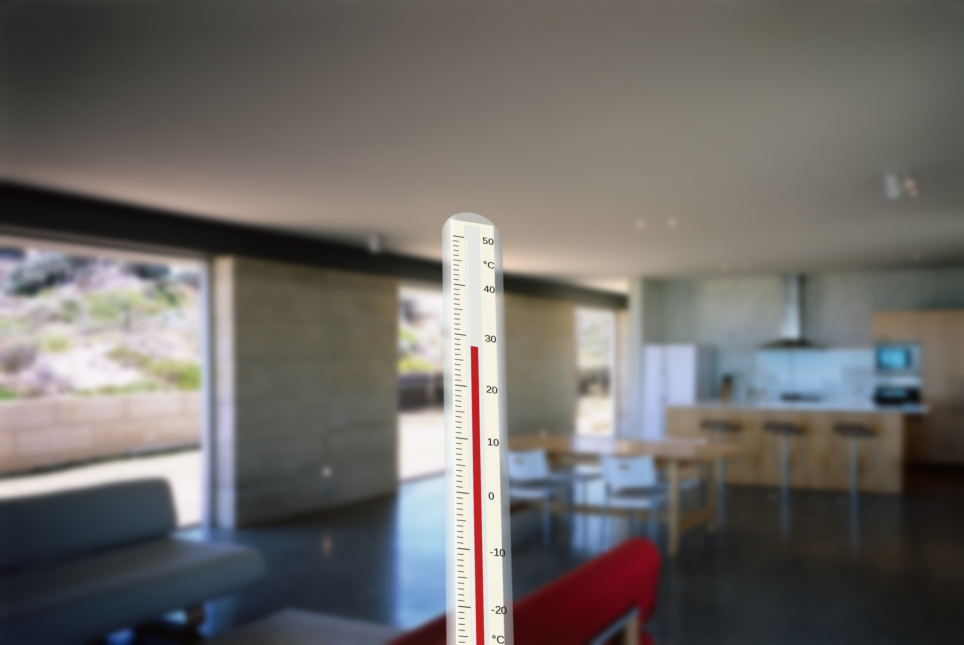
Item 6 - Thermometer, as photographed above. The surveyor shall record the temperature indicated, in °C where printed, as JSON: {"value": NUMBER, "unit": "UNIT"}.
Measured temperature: {"value": 28, "unit": "°C"}
